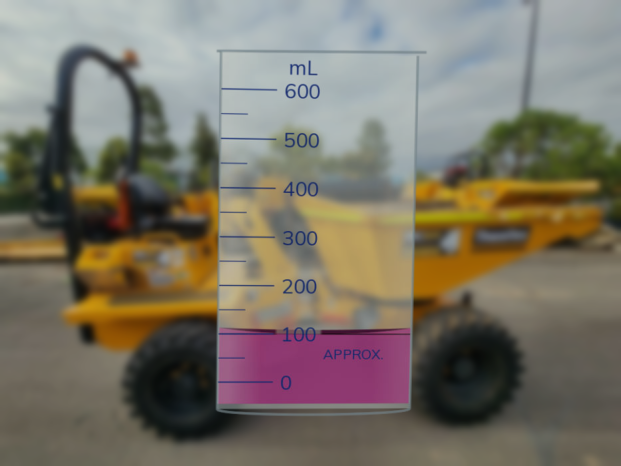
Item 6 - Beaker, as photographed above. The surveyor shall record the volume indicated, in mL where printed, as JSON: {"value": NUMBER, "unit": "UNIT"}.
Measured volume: {"value": 100, "unit": "mL"}
